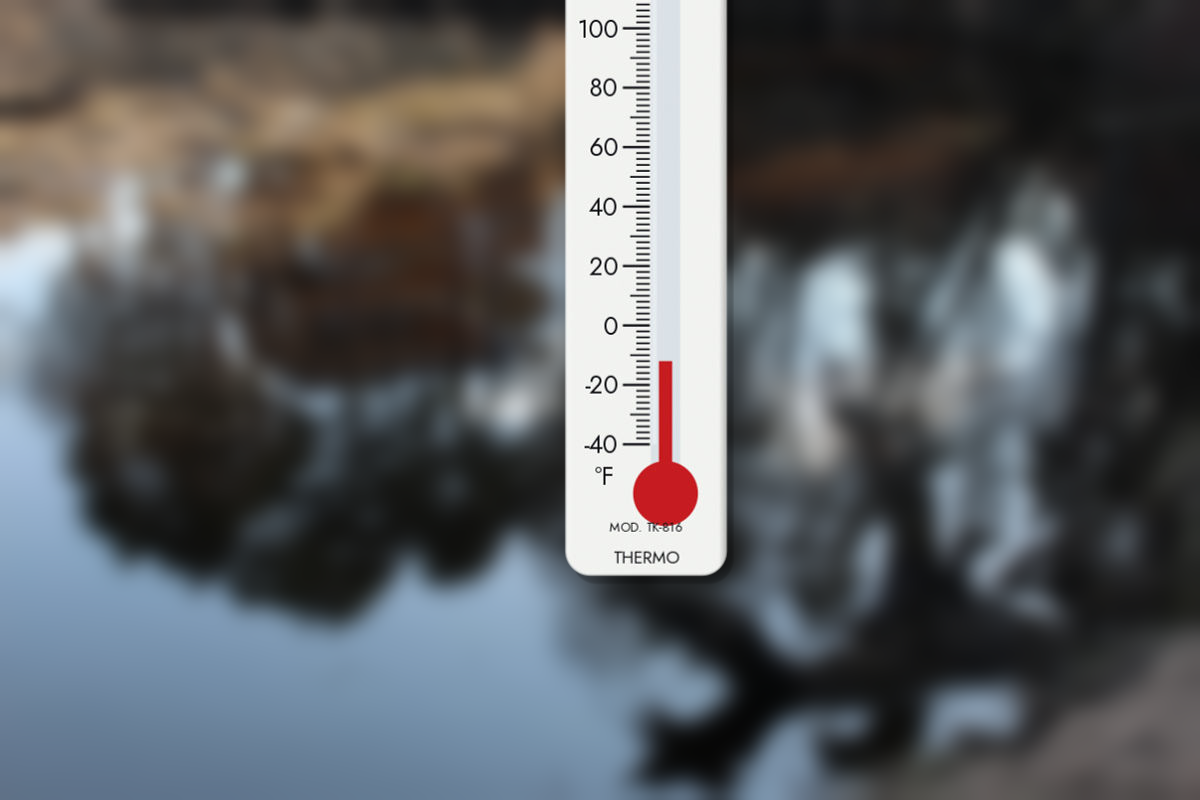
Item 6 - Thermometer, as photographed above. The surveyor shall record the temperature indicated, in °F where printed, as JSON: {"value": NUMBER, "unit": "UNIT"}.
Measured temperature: {"value": -12, "unit": "°F"}
